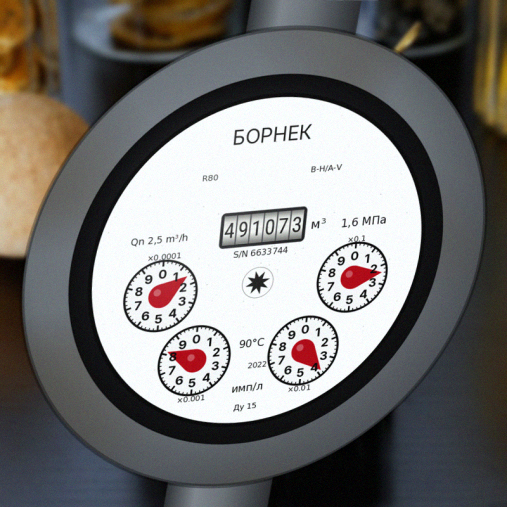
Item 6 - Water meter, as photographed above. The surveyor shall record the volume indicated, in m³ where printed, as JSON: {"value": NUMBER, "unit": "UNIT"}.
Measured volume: {"value": 491073.2381, "unit": "m³"}
